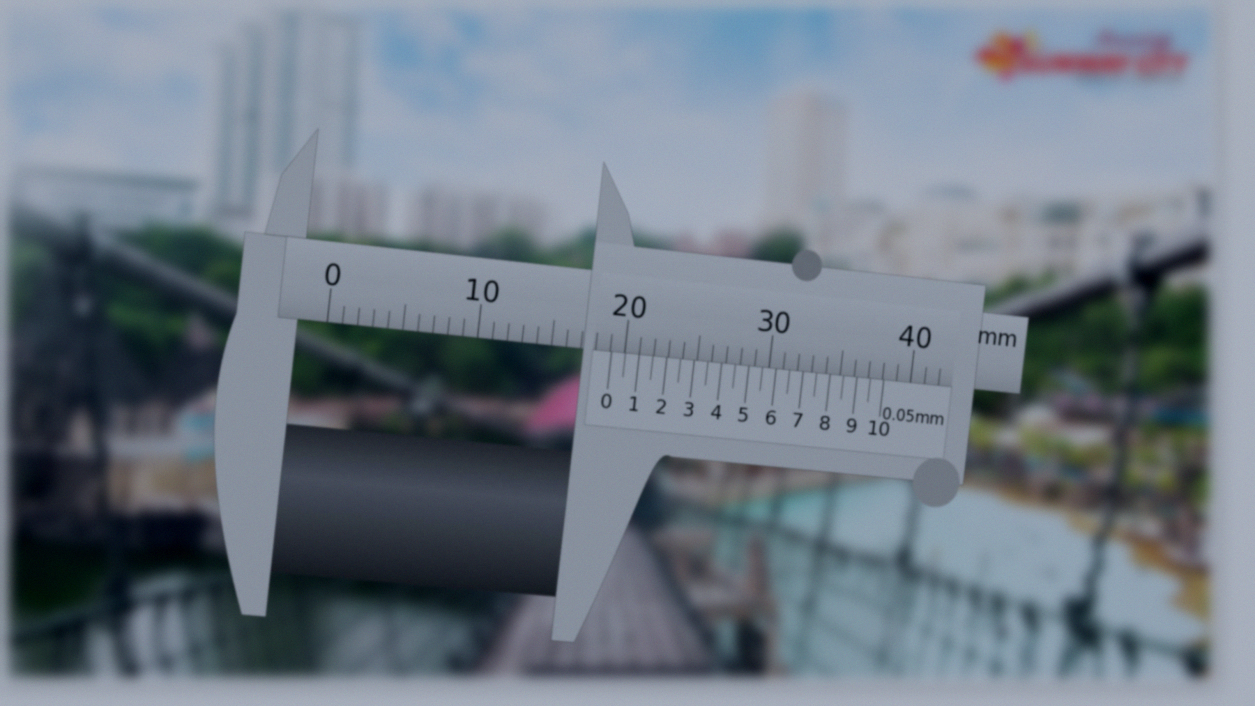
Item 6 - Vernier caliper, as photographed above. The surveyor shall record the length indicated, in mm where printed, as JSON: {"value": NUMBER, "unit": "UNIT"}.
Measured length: {"value": 19.1, "unit": "mm"}
